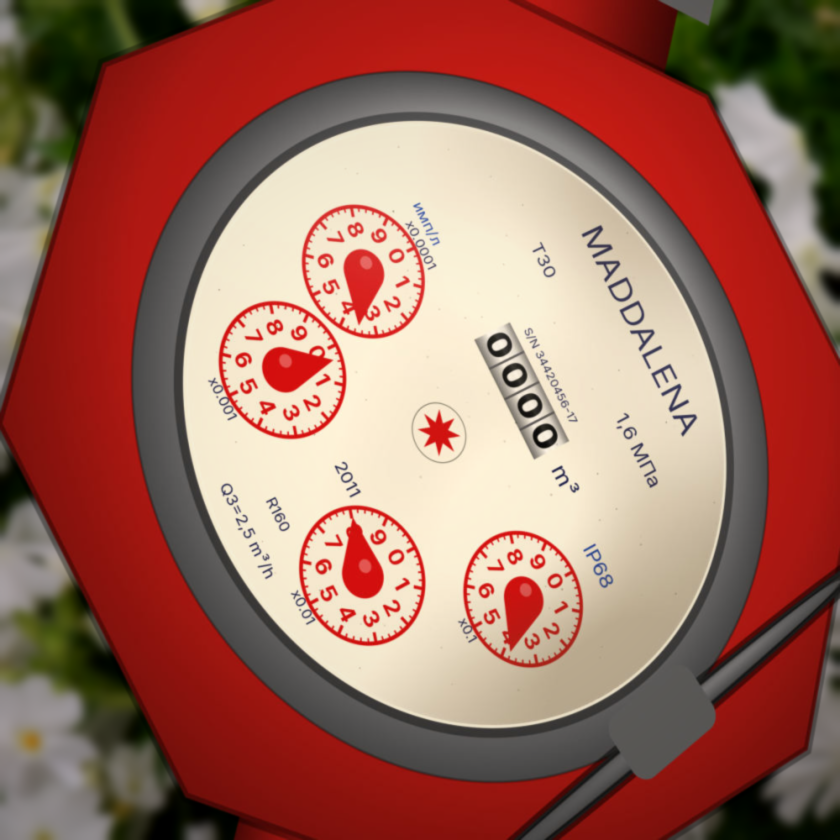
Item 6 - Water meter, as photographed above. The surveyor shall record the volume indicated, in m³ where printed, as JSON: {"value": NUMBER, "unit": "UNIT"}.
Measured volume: {"value": 0.3803, "unit": "m³"}
